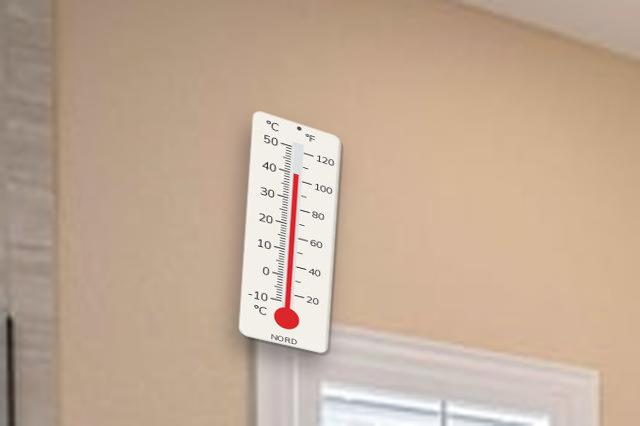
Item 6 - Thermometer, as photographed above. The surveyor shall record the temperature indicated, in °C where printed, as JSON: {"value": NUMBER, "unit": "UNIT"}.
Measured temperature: {"value": 40, "unit": "°C"}
